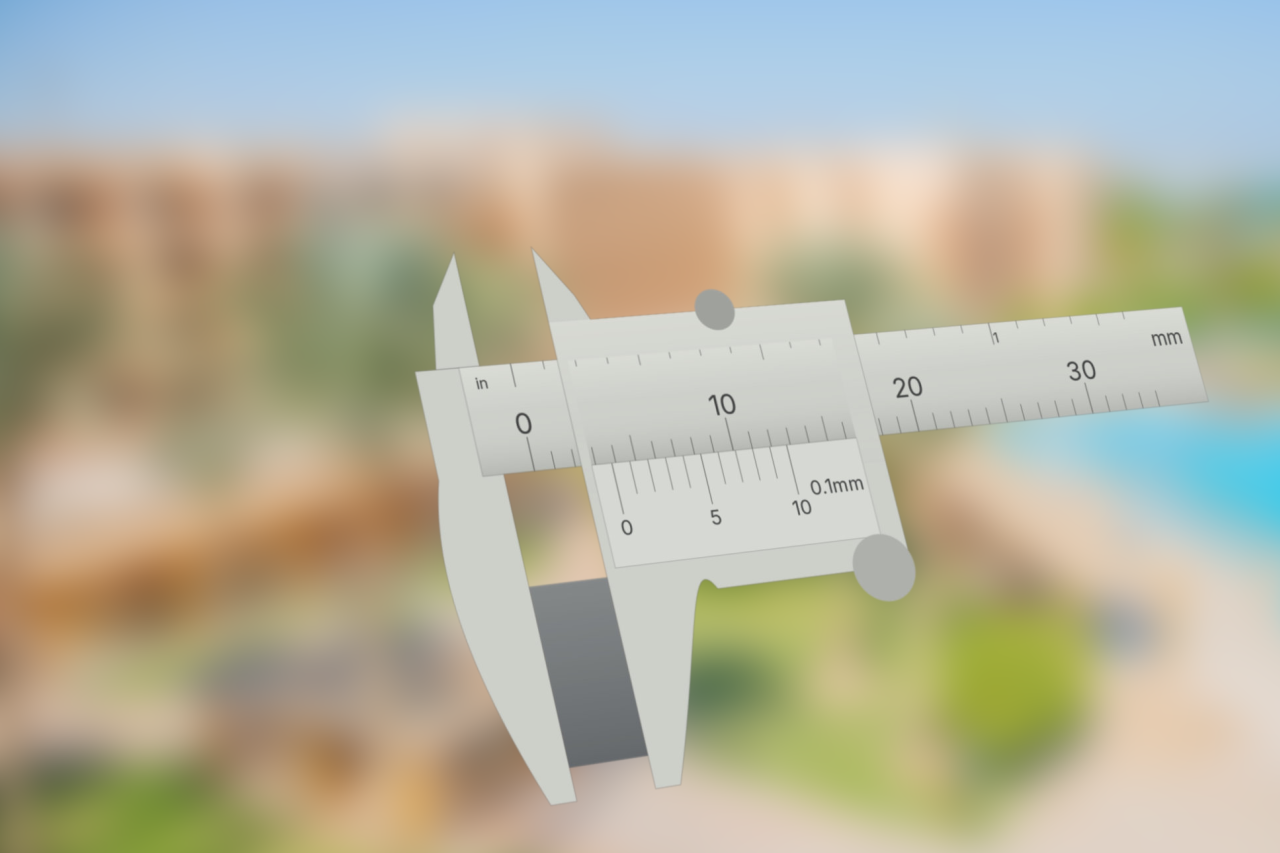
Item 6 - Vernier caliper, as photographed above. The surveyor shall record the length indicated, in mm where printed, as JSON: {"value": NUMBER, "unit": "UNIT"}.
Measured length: {"value": 3.8, "unit": "mm"}
